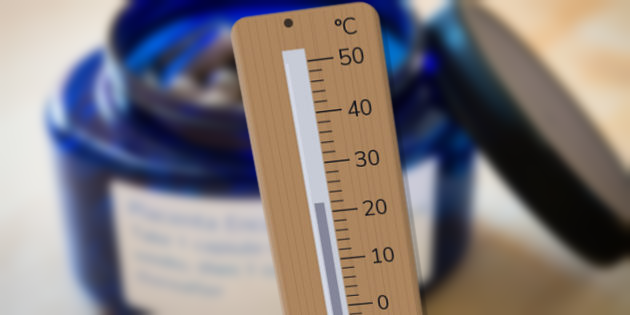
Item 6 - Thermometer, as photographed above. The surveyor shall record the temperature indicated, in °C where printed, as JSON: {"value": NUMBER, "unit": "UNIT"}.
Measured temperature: {"value": 22, "unit": "°C"}
